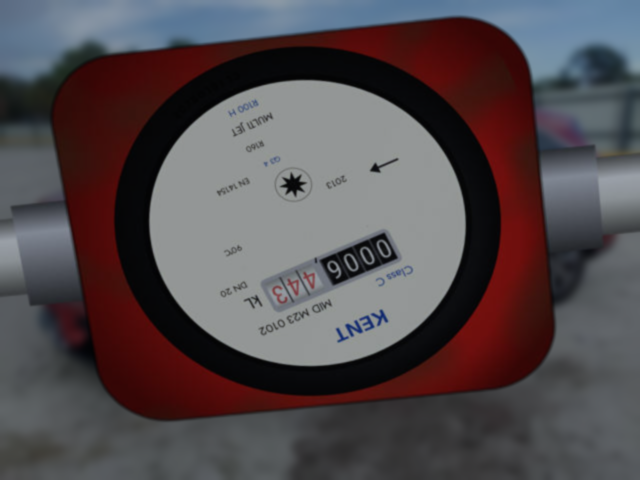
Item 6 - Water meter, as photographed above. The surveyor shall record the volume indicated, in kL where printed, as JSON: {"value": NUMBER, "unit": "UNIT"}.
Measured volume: {"value": 6.443, "unit": "kL"}
